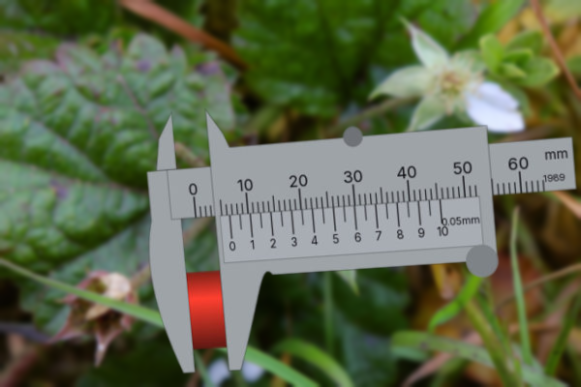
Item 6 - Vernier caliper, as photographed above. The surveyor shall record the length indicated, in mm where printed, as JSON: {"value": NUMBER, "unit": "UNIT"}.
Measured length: {"value": 6.5, "unit": "mm"}
